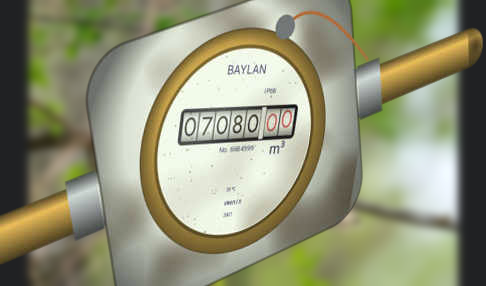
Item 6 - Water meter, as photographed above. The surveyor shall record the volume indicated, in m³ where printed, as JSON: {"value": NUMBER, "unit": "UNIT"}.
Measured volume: {"value": 7080.00, "unit": "m³"}
